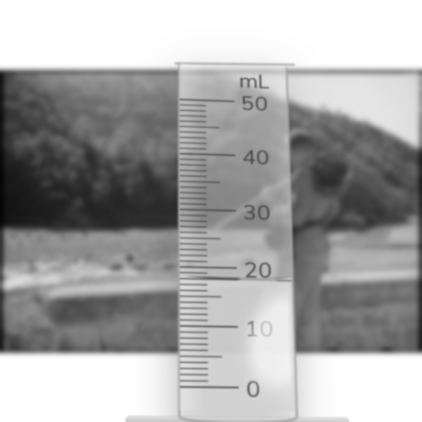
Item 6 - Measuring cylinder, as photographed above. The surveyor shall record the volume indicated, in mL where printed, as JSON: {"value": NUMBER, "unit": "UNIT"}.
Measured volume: {"value": 18, "unit": "mL"}
